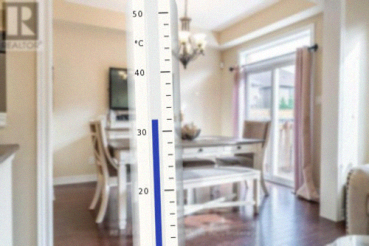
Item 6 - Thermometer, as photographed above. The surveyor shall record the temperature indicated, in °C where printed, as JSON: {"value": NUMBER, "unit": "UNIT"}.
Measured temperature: {"value": 32, "unit": "°C"}
